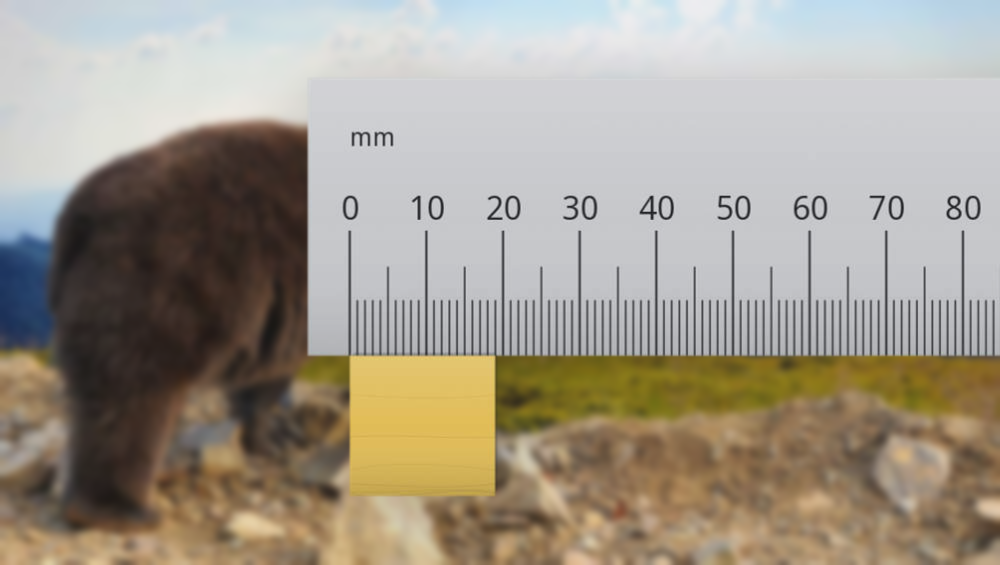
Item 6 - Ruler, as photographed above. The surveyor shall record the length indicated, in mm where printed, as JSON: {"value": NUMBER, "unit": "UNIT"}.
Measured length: {"value": 19, "unit": "mm"}
